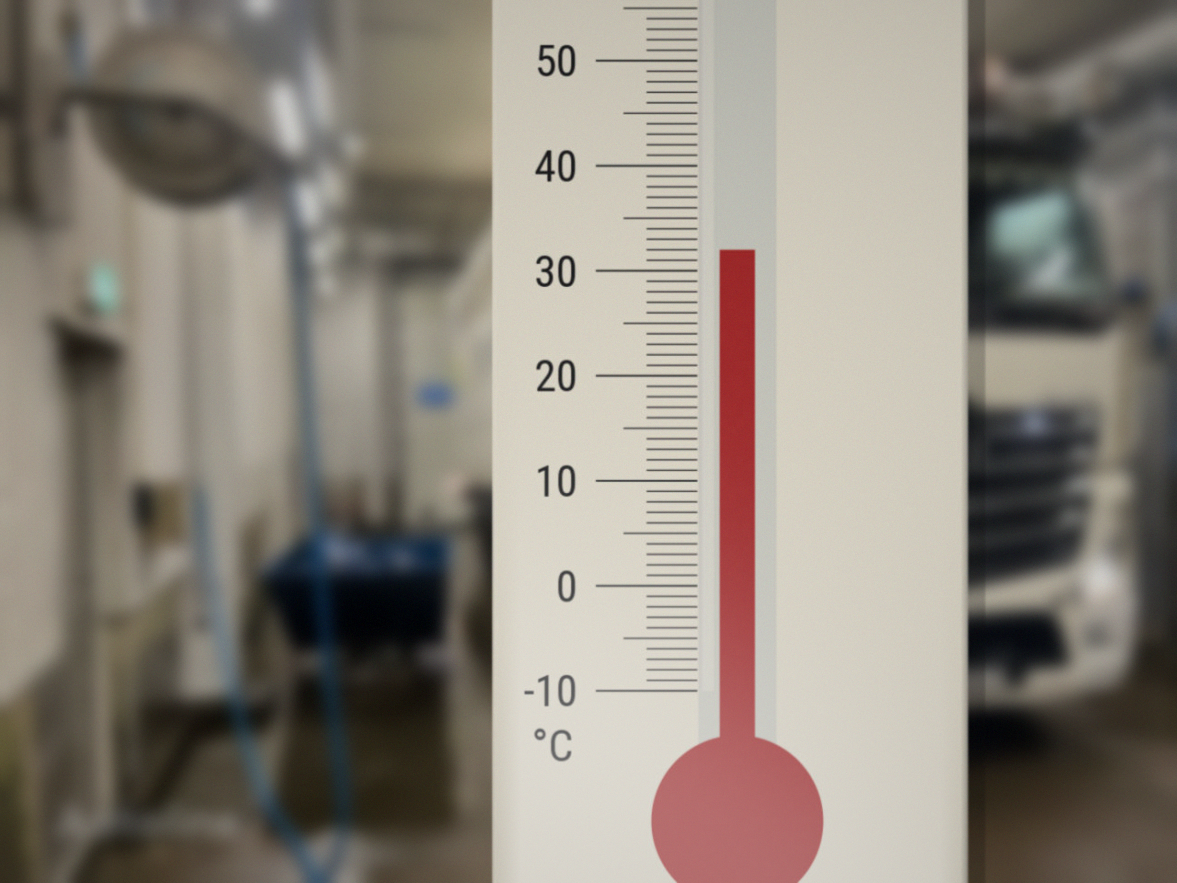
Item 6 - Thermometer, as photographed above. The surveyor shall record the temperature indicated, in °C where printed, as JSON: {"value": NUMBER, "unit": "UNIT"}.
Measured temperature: {"value": 32, "unit": "°C"}
